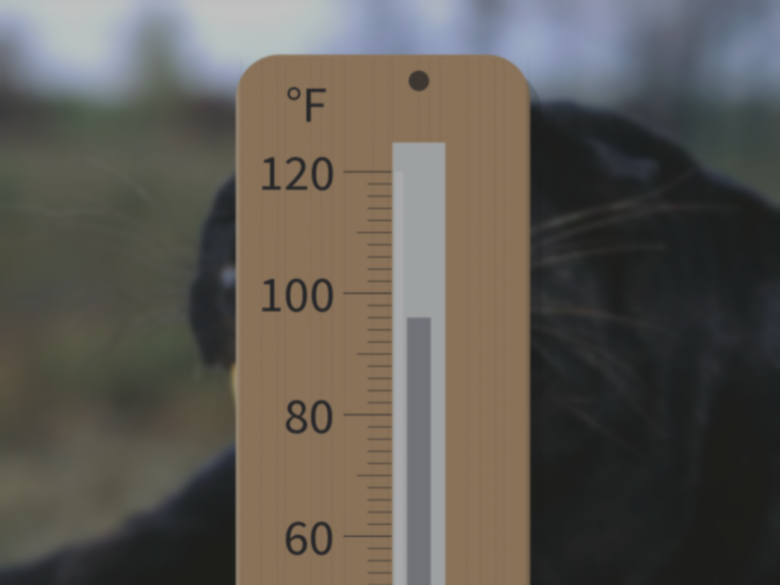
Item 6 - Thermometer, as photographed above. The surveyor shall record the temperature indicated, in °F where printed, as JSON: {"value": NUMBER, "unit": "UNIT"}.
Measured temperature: {"value": 96, "unit": "°F"}
